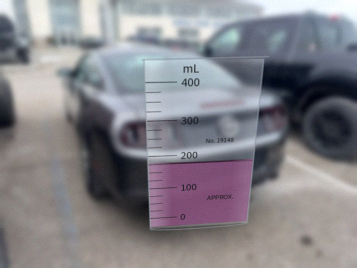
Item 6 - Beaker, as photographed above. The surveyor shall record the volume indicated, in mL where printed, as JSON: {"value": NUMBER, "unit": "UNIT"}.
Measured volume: {"value": 175, "unit": "mL"}
